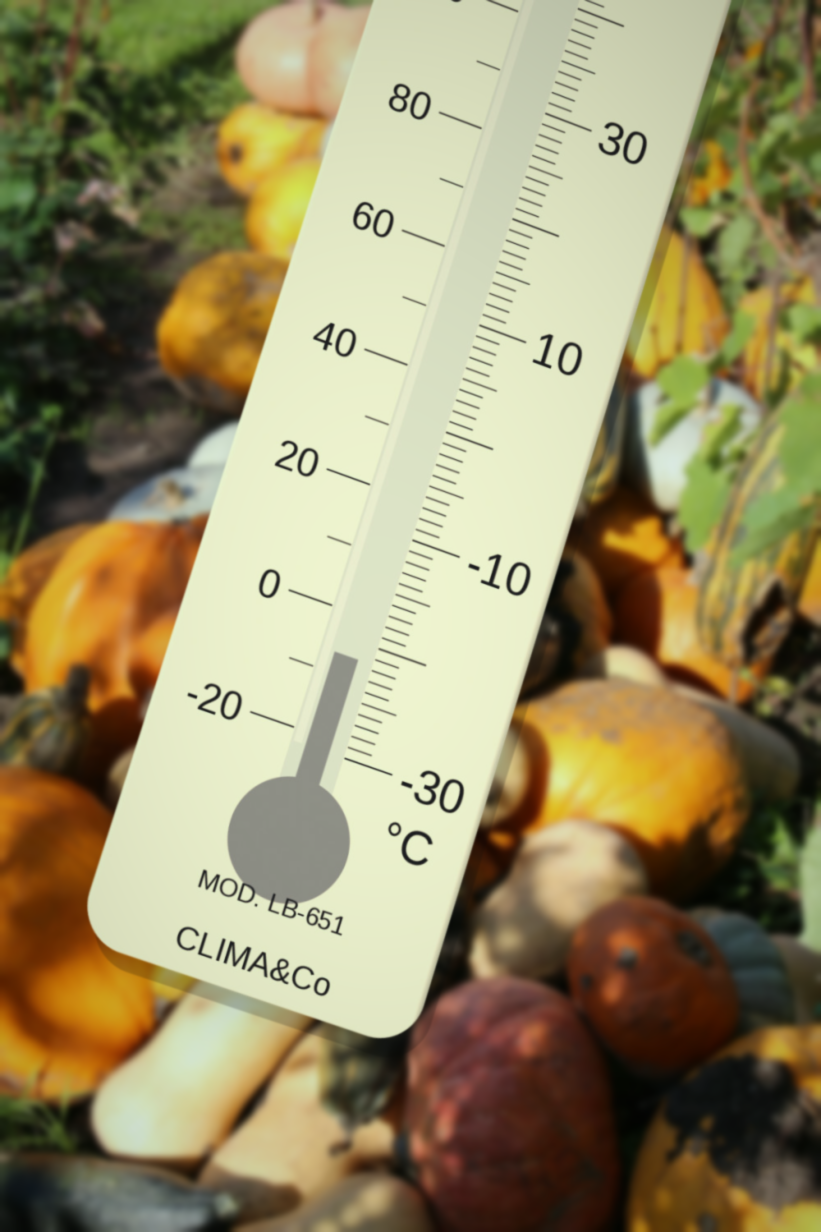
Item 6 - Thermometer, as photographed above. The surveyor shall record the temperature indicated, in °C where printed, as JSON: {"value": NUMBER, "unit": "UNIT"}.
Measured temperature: {"value": -21.5, "unit": "°C"}
